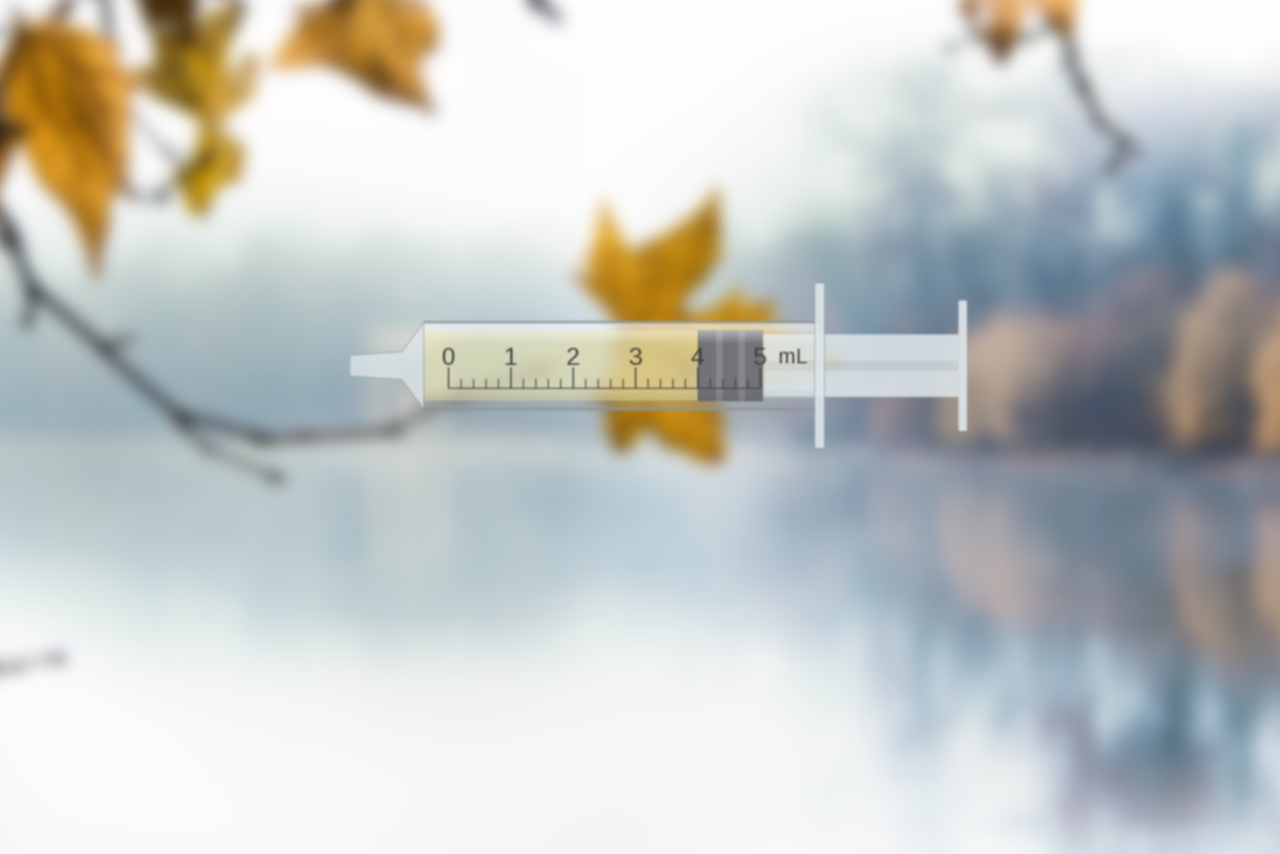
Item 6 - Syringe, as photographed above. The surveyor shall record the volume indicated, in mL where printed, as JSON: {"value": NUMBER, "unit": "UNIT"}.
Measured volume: {"value": 4, "unit": "mL"}
